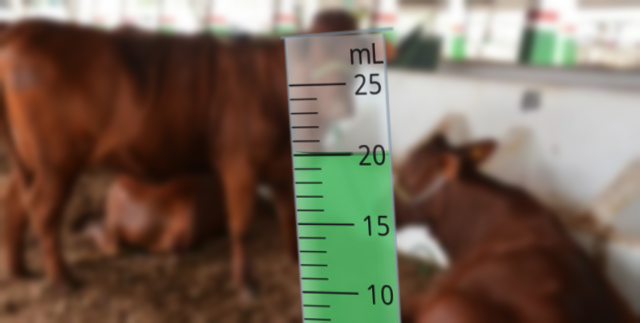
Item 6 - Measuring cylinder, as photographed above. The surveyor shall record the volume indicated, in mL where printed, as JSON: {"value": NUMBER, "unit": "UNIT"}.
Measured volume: {"value": 20, "unit": "mL"}
